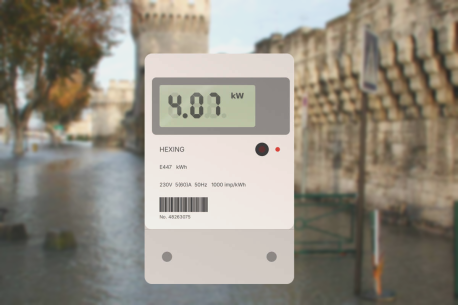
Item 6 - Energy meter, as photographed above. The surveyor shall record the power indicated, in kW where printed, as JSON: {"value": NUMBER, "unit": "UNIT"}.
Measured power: {"value": 4.07, "unit": "kW"}
